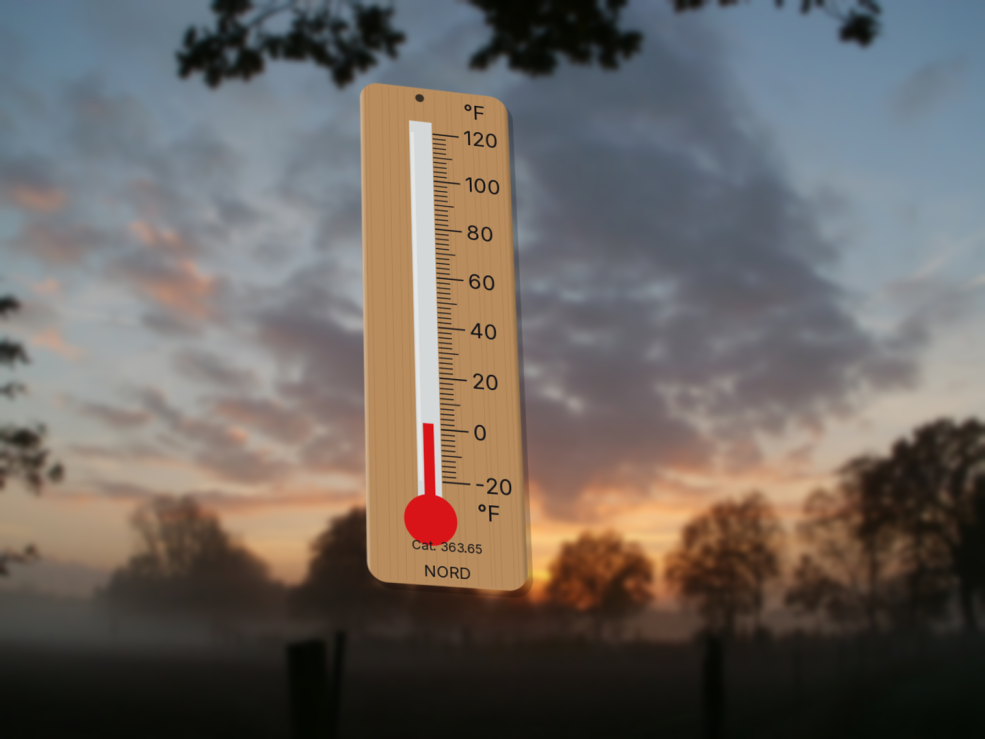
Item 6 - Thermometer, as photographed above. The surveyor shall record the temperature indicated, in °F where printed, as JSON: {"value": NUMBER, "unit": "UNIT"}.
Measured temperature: {"value": 2, "unit": "°F"}
